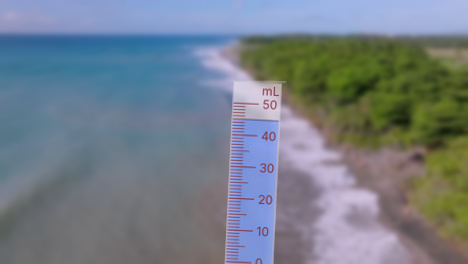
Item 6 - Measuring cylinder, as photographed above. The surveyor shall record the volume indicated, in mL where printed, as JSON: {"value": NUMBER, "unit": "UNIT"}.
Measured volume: {"value": 45, "unit": "mL"}
